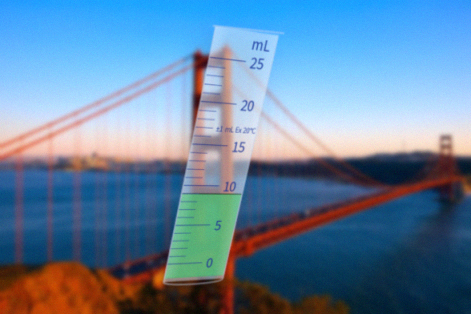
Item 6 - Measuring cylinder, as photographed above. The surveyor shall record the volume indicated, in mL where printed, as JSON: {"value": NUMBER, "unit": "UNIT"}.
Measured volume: {"value": 9, "unit": "mL"}
